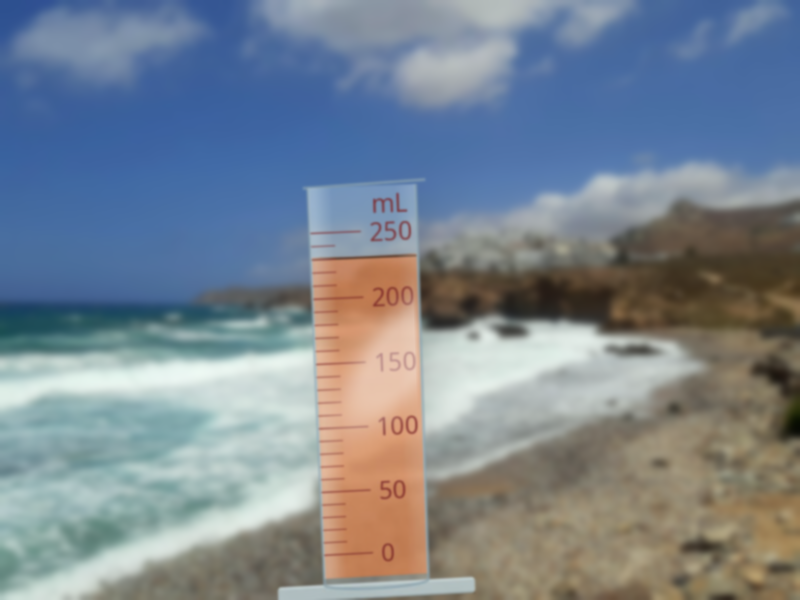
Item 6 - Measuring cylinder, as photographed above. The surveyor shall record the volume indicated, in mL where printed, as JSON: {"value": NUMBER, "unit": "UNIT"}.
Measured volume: {"value": 230, "unit": "mL"}
